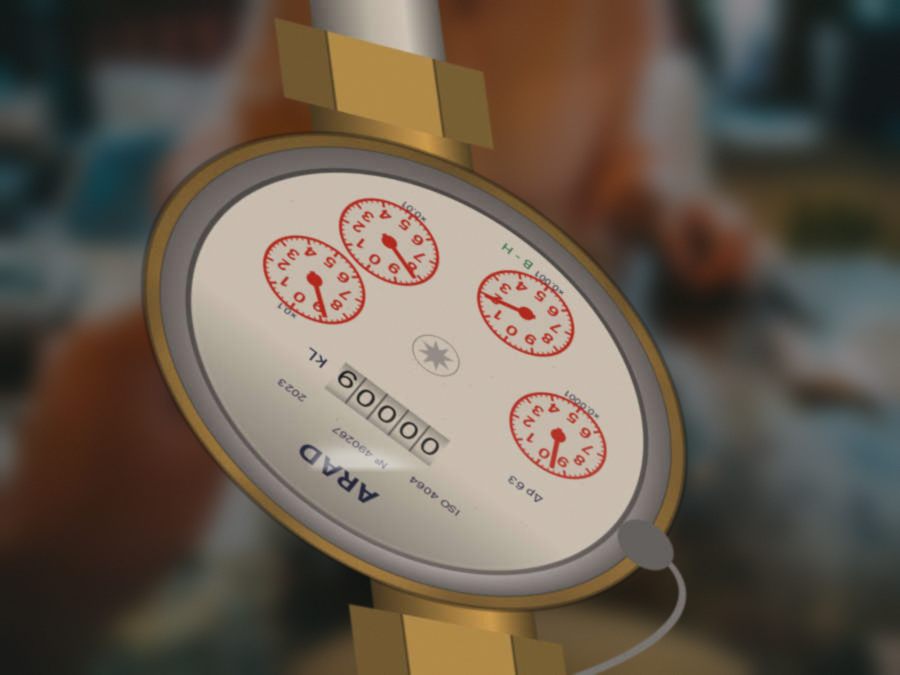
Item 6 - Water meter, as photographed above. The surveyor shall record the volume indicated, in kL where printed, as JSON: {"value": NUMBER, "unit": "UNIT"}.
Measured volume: {"value": 8.8819, "unit": "kL"}
